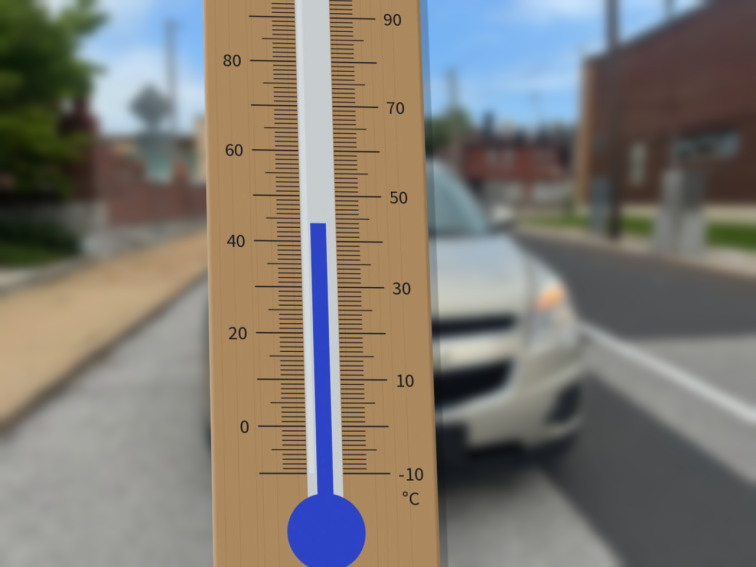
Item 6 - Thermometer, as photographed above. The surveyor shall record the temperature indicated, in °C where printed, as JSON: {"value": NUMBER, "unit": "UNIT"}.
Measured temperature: {"value": 44, "unit": "°C"}
